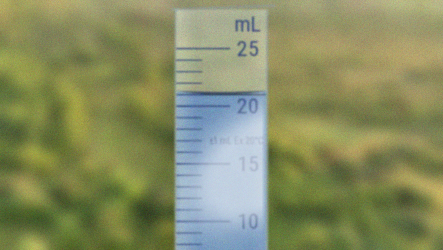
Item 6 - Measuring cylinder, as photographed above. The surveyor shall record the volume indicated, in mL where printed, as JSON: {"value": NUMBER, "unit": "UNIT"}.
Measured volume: {"value": 21, "unit": "mL"}
